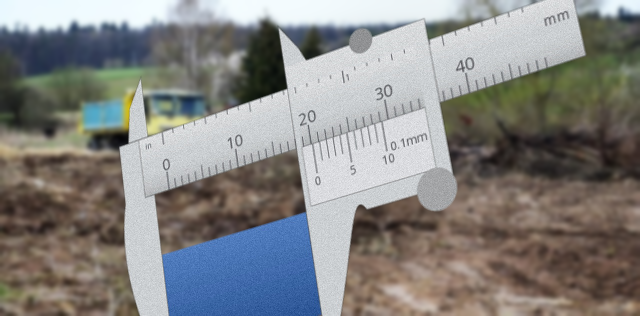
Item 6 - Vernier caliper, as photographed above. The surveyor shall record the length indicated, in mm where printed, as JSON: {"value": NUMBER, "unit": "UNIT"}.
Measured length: {"value": 20.2, "unit": "mm"}
